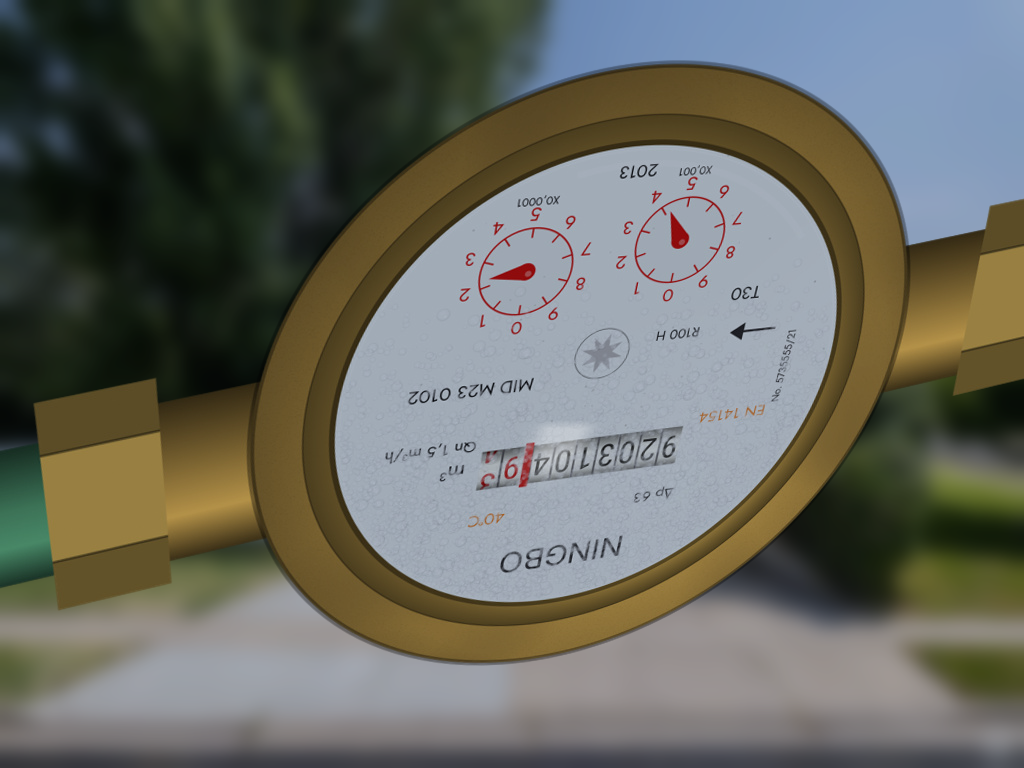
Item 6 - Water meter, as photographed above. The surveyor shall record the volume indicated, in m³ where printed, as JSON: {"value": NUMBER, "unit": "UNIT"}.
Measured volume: {"value": 9203104.9342, "unit": "m³"}
